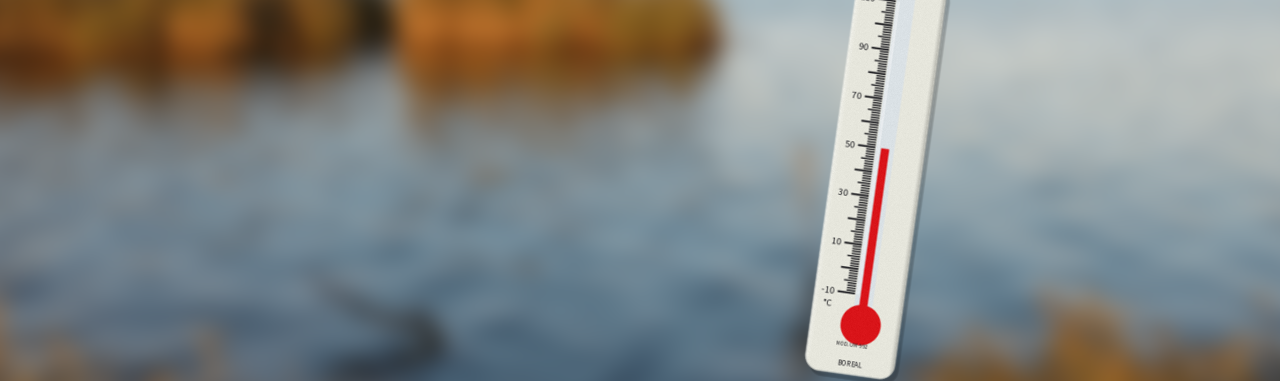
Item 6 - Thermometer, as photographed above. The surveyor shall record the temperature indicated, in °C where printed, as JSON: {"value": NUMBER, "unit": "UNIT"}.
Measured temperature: {"value": 50, "unit": "°C"}
